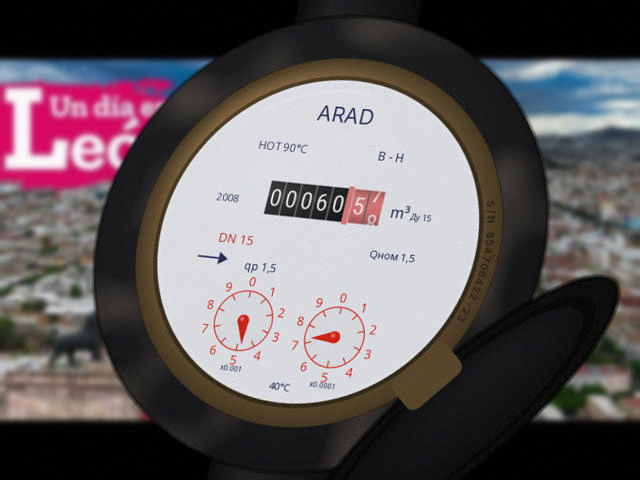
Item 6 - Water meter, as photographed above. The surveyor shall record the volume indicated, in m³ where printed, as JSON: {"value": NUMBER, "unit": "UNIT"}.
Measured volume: {"value": 60.5747, "unit": "m³"}
